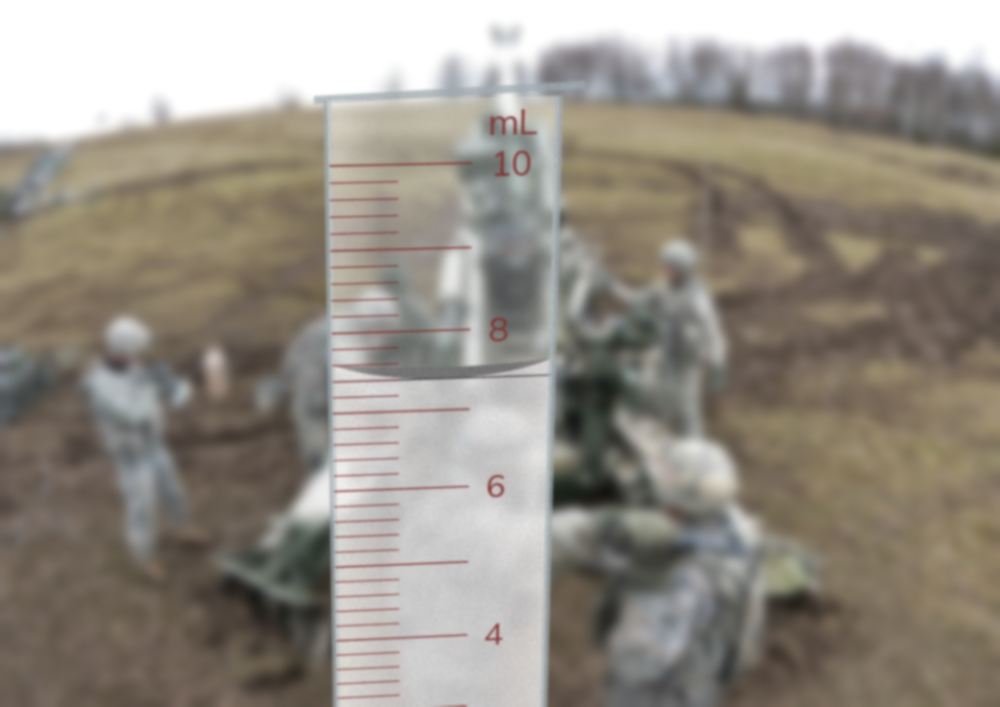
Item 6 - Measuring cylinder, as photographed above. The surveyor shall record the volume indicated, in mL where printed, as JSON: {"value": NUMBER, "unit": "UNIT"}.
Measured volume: {"value": 7.4, "unit": "mL"}
